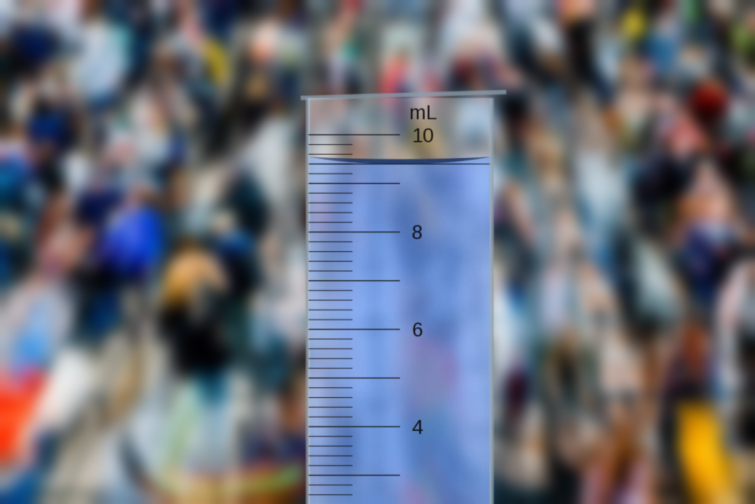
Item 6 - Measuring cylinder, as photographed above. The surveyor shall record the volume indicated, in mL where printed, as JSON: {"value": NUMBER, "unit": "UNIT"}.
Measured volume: {"value": 9.4, "unit": "mL"}
